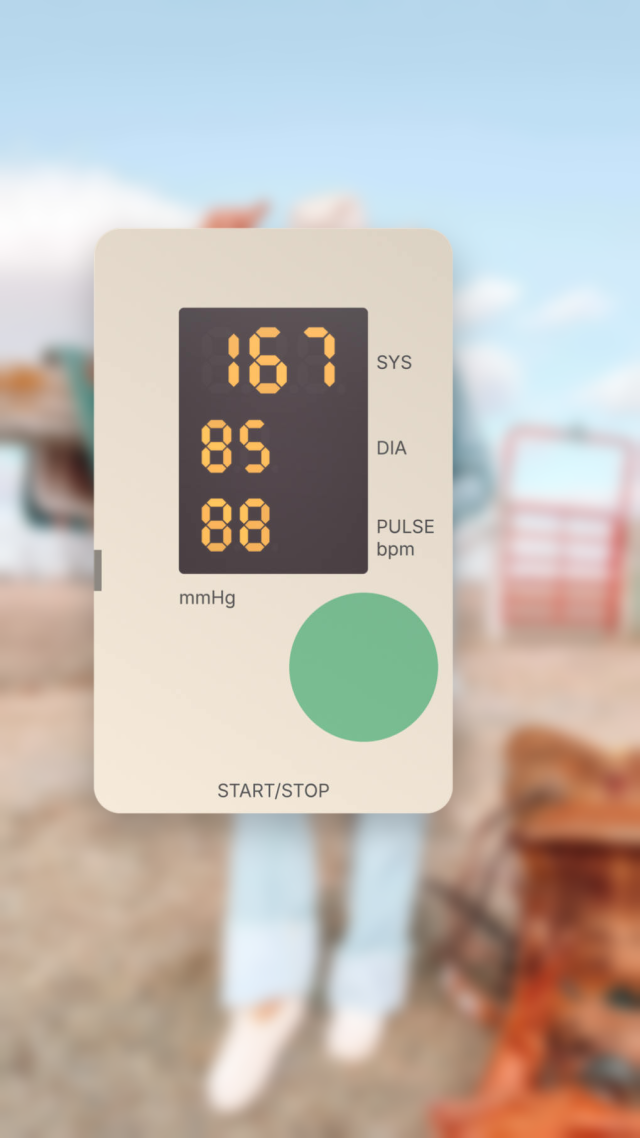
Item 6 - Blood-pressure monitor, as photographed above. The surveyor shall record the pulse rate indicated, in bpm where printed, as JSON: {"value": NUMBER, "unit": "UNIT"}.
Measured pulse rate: {"value": 88, "unit": "bpm"}
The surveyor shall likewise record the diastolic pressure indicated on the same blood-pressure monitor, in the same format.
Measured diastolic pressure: {"value": 85, "unit": "mmHg"}
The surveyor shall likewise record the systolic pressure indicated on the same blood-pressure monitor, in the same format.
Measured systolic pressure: {"value": 167, "unit": "mmHg"}
